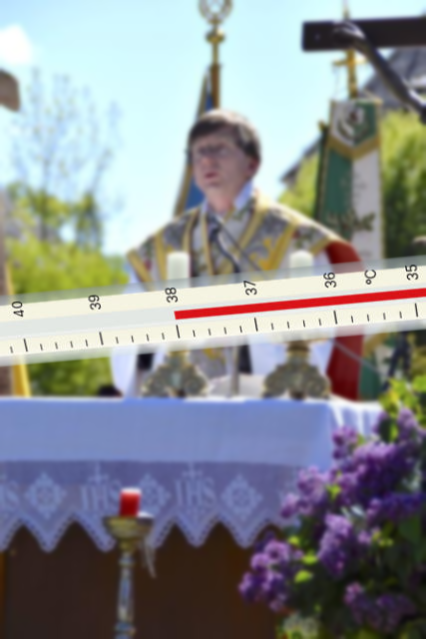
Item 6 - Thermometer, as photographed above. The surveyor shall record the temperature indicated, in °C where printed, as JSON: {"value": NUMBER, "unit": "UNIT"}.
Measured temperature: {"value": 38, "unit": "°C"}
